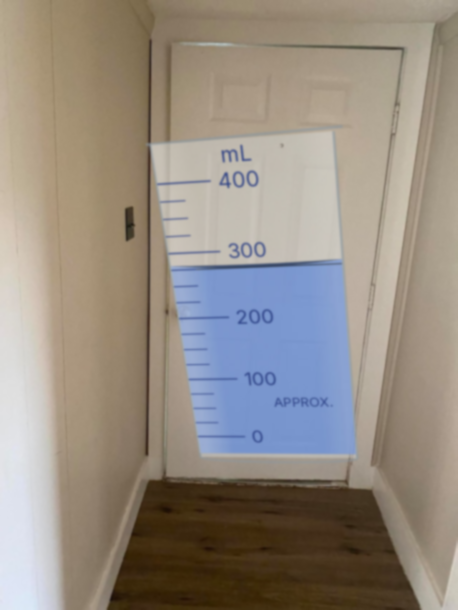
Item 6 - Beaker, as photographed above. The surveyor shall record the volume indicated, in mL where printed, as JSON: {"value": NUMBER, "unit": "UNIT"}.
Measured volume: {"value": 275, "unit": "mL"}
